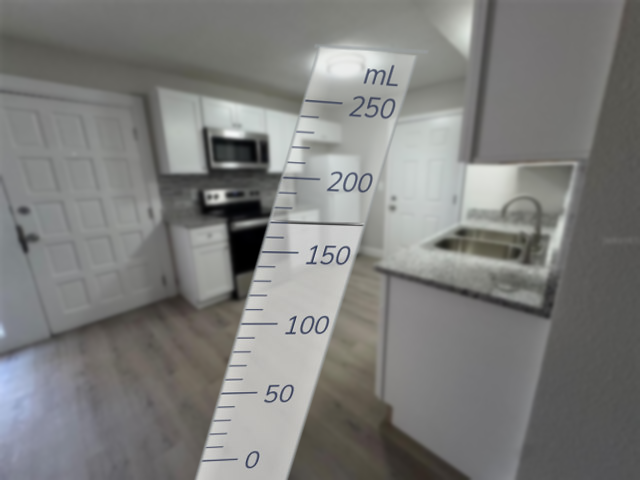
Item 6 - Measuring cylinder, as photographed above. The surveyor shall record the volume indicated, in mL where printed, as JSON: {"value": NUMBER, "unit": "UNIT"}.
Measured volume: {"value": 170, "unit": "mL"}
